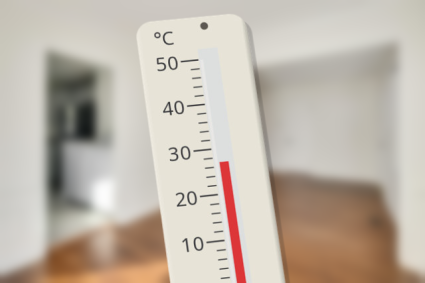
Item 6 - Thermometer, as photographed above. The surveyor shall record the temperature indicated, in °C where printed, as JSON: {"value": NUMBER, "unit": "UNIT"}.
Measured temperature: {"value": 27, "unit": "°C"}
